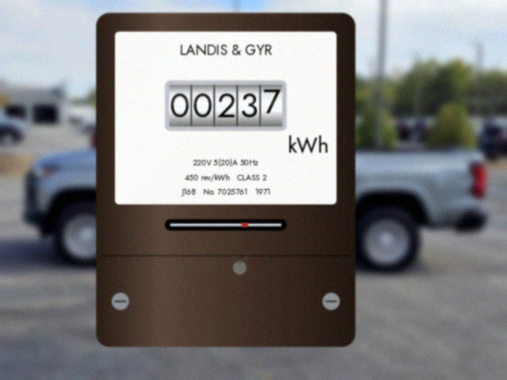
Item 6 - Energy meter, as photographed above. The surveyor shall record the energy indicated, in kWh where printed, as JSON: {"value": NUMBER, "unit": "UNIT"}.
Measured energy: {"value": 237, "unit": "kWh"}
